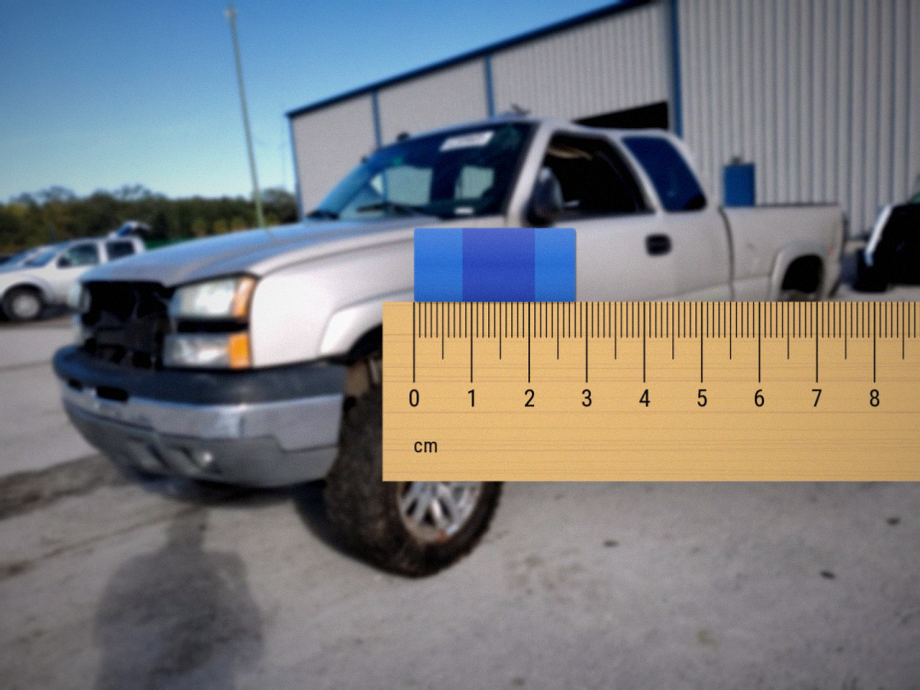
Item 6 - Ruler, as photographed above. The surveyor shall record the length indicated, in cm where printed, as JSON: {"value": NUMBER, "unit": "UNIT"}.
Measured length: {"value": 2.8, "unit": "cm"}
